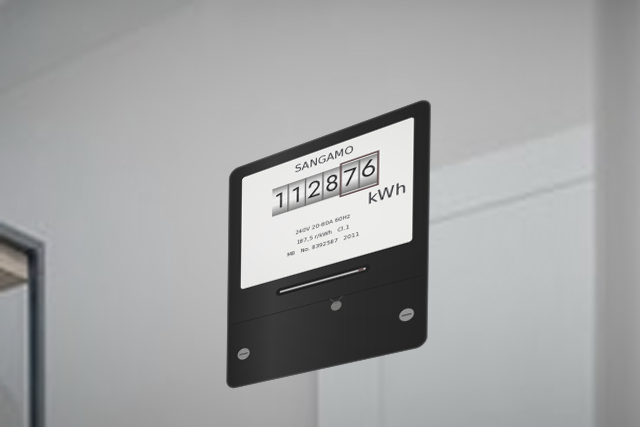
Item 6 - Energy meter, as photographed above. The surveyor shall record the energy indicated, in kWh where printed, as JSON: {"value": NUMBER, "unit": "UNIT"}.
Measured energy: {"value": 1128.76, "unit": "kWh"}
